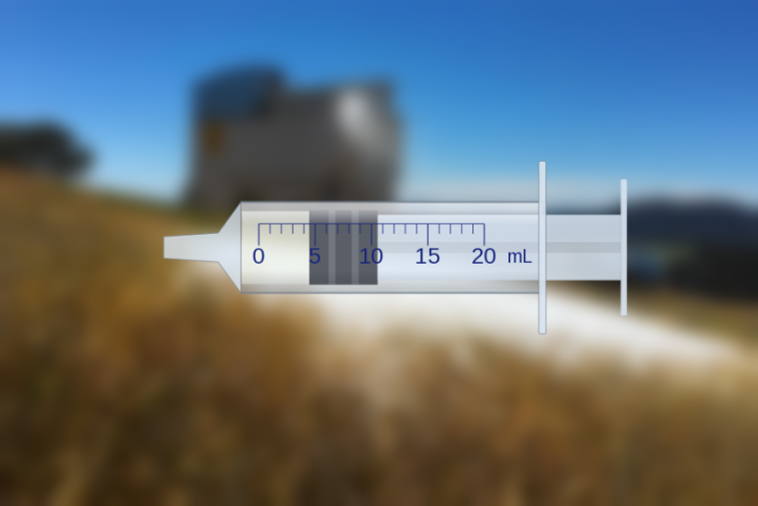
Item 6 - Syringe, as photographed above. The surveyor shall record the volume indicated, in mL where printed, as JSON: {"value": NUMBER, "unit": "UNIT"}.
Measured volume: {"value": 4.5, "unit": "mL"}
